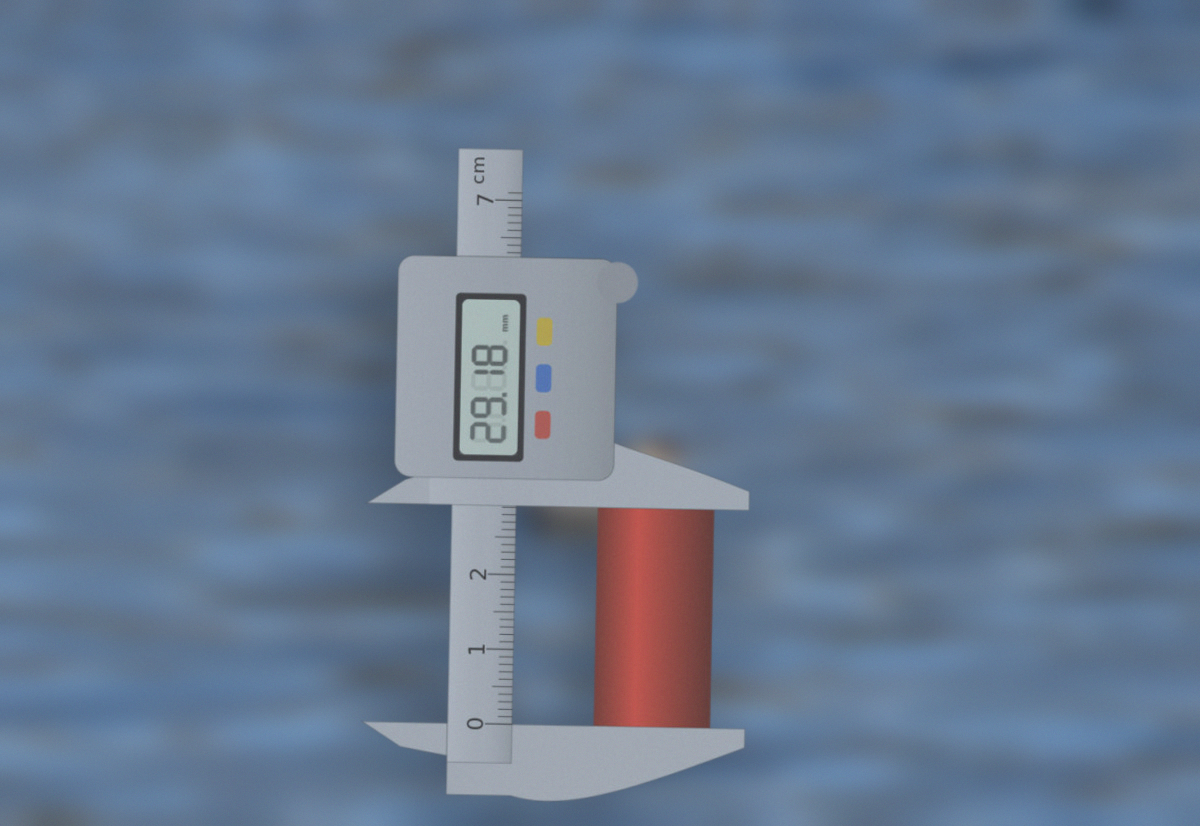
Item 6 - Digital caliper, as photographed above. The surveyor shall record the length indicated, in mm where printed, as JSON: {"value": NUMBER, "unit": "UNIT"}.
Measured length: {"value": 29.18, "unit": "mm"}
